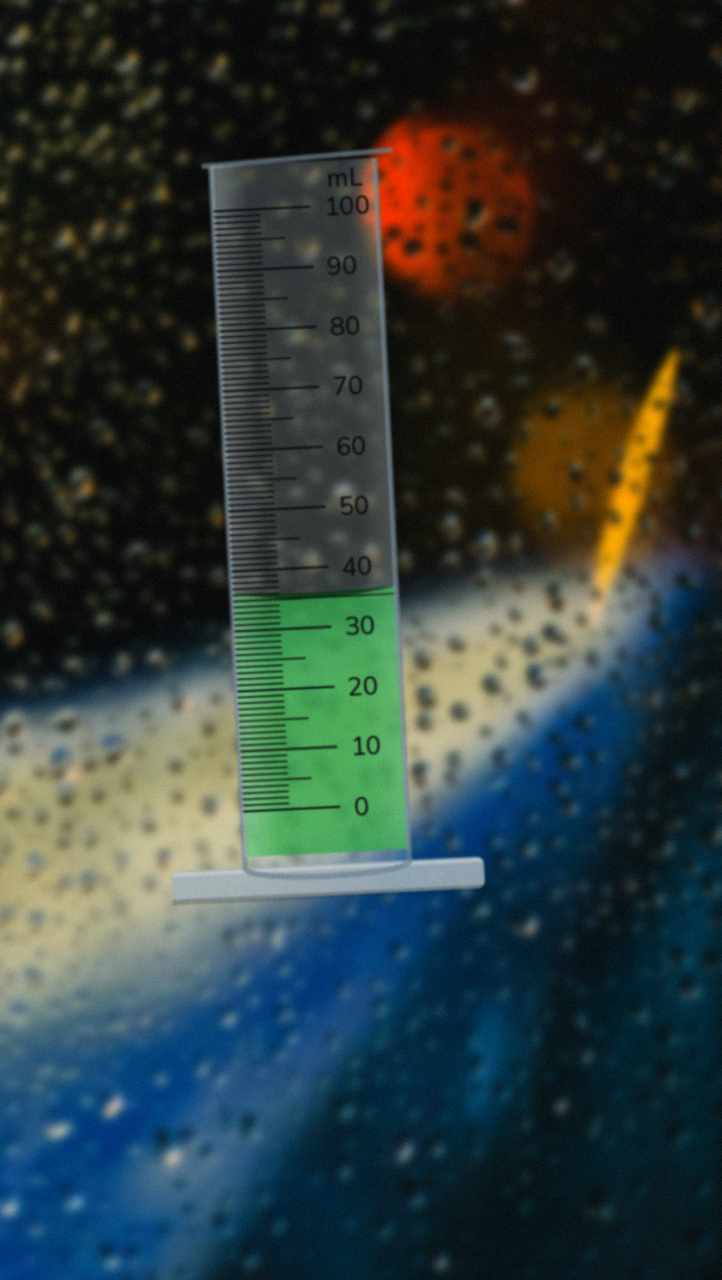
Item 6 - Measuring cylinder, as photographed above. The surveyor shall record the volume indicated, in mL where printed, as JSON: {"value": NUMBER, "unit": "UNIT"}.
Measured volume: {"value": 35, "unit": "mL"}
